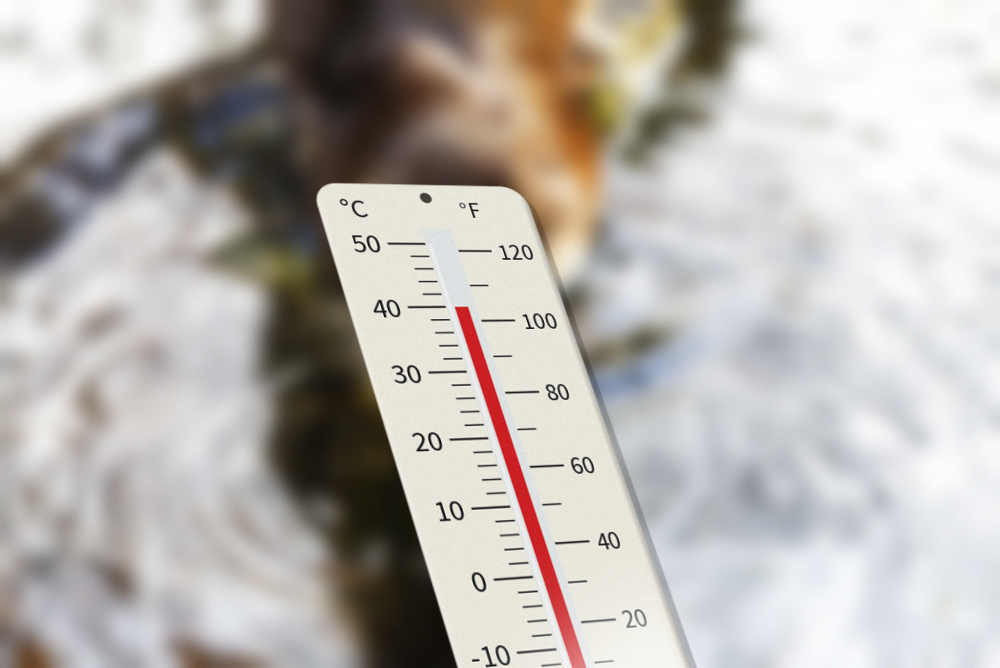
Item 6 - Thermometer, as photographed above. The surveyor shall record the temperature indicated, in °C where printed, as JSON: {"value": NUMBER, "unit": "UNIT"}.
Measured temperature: {"value": 40, "unit": "°C"}
